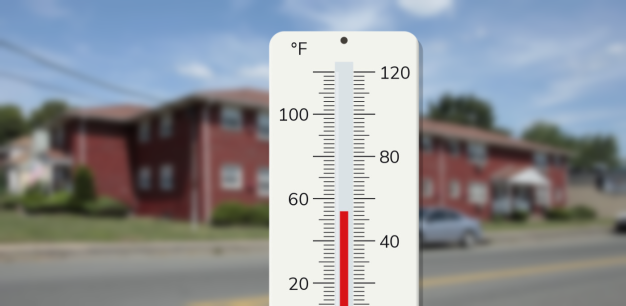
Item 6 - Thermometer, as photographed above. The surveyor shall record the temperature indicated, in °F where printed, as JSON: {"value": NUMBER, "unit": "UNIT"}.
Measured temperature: {"value": 54, "unit": "°F"}
